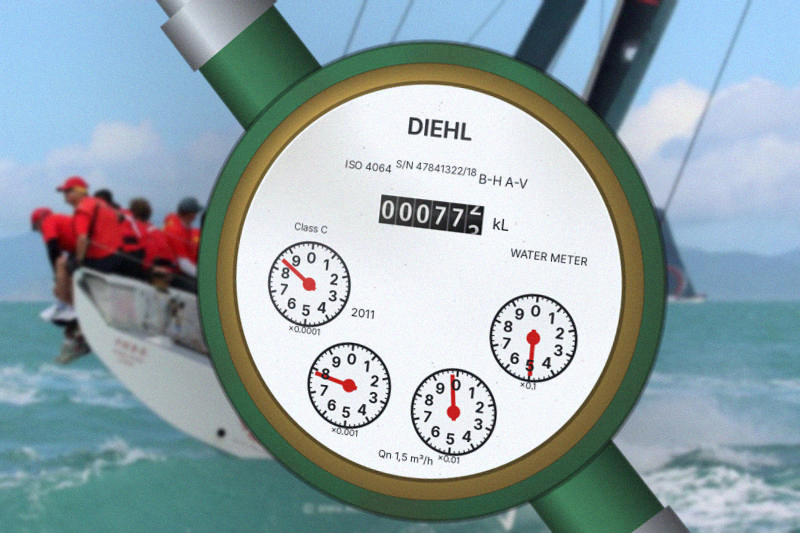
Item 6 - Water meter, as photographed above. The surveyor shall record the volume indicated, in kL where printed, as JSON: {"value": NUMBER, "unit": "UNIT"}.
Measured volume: {"value": 772.4978, "unit": "kL"}
